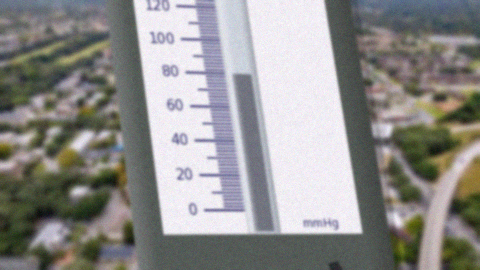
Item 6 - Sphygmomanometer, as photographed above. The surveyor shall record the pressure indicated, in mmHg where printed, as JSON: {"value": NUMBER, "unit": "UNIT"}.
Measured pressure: {"value": 80, "unit": "mmHg"}
